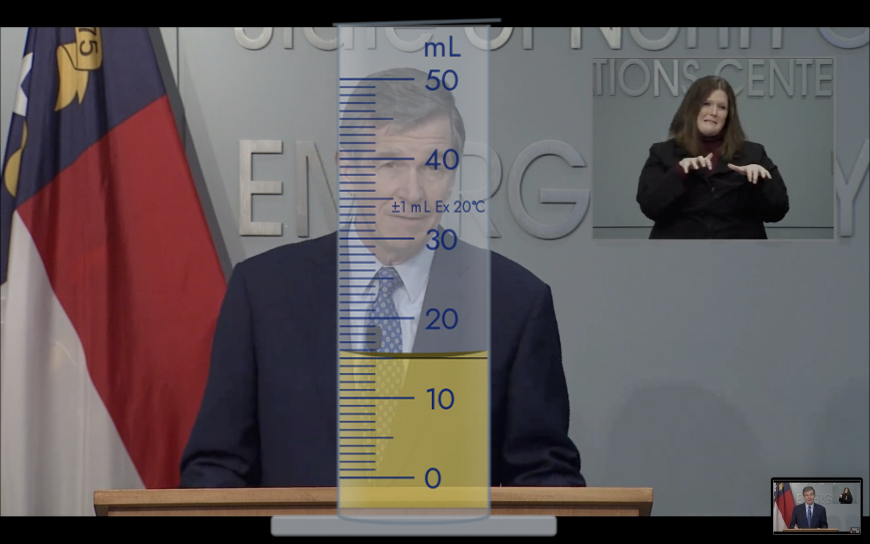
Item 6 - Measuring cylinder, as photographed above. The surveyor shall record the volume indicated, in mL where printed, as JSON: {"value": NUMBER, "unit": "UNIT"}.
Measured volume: {"value": 15, "unit": "mL"}
